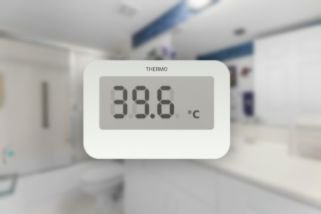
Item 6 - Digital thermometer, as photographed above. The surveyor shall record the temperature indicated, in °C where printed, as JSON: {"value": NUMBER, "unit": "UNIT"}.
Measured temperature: {"value": 39.6, "unit": "°C"}
